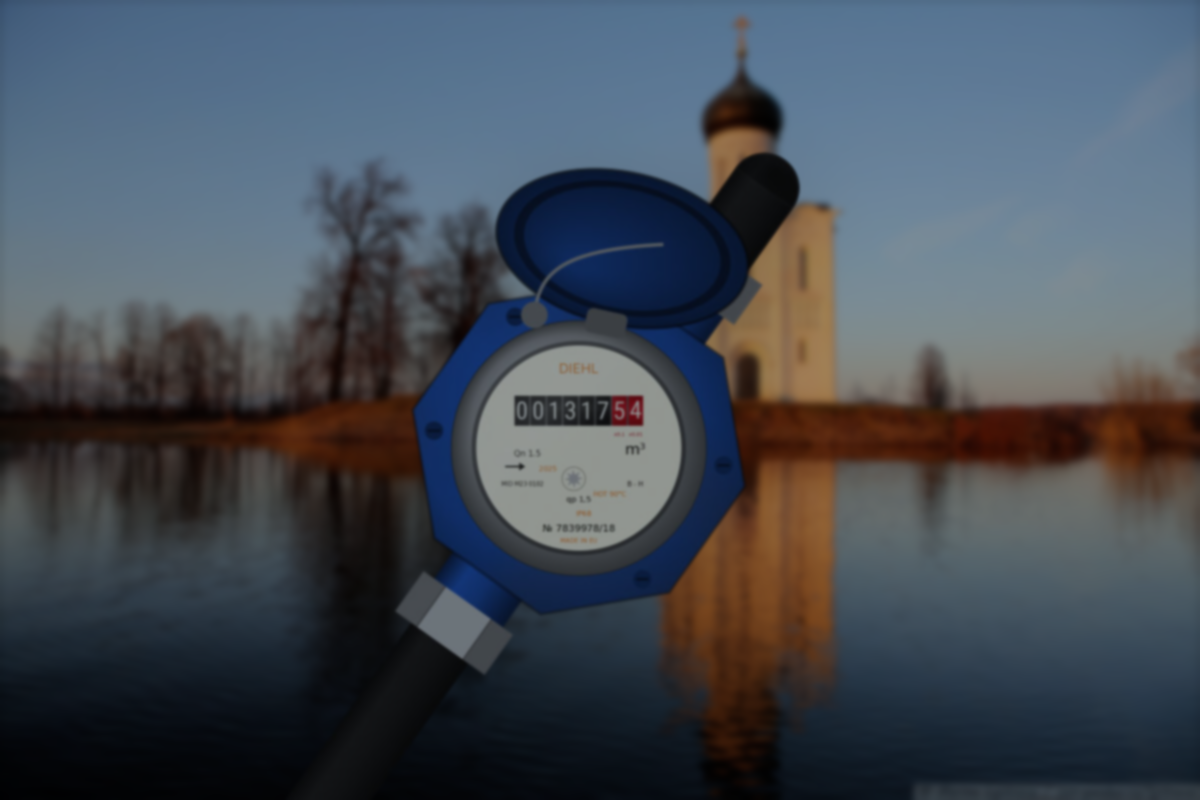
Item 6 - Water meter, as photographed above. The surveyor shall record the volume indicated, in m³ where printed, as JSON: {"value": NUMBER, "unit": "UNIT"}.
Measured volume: {"value": 1317.54, "unit": "m³"}
